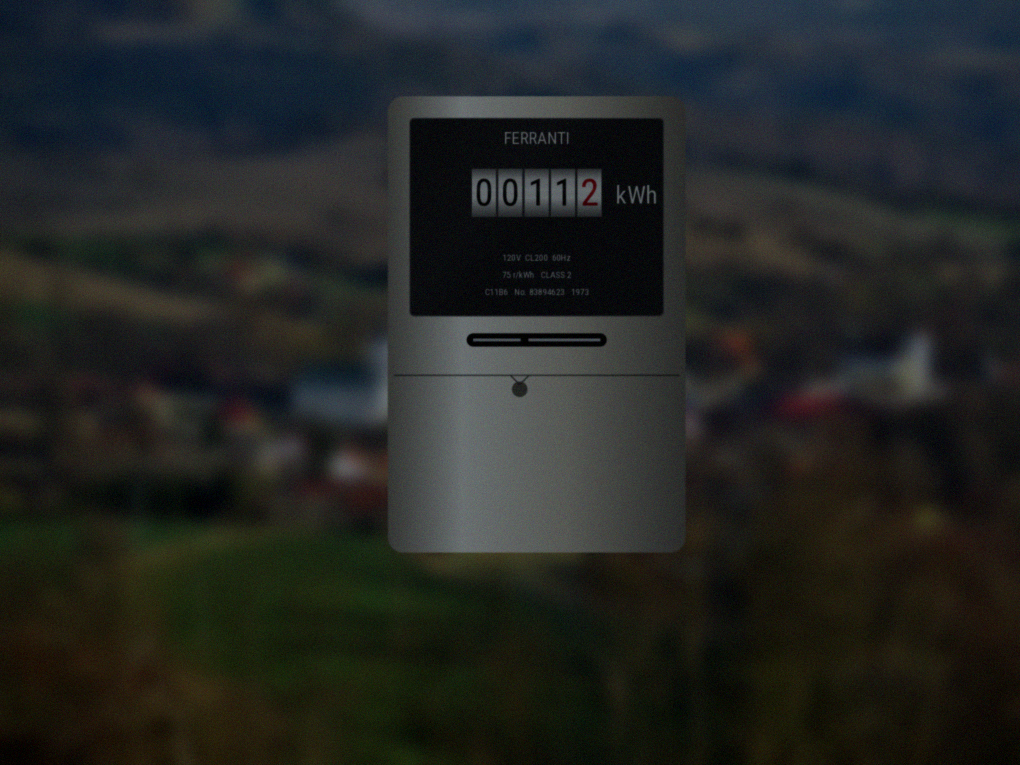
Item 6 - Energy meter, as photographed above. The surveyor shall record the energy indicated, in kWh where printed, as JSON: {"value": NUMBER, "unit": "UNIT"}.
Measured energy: {"value": 11.2, "unit": "kWh"}
